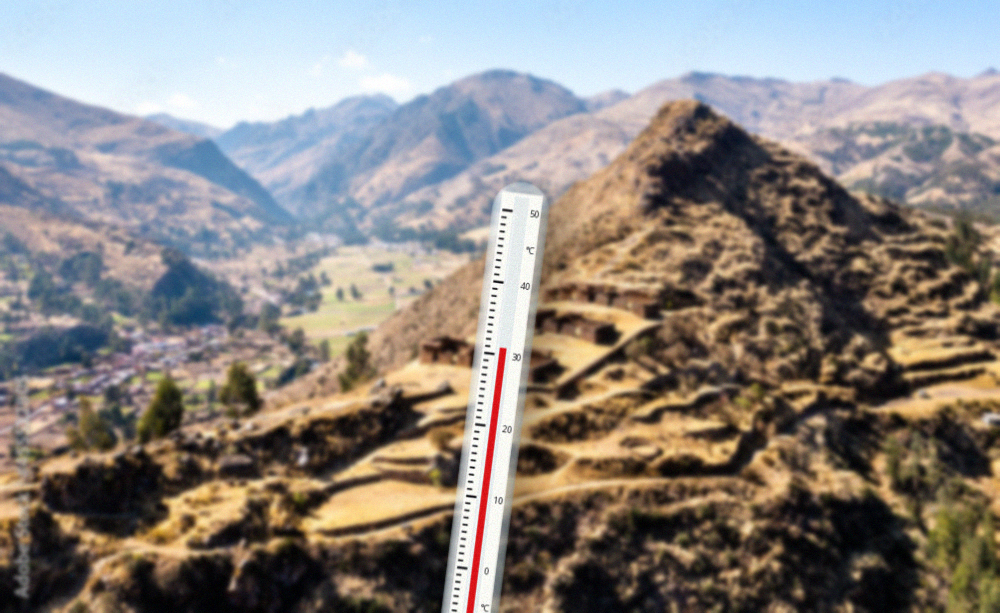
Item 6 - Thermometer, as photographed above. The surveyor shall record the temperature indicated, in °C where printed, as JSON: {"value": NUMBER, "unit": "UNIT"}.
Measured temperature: {"value": 31, "unit": "°C"}
